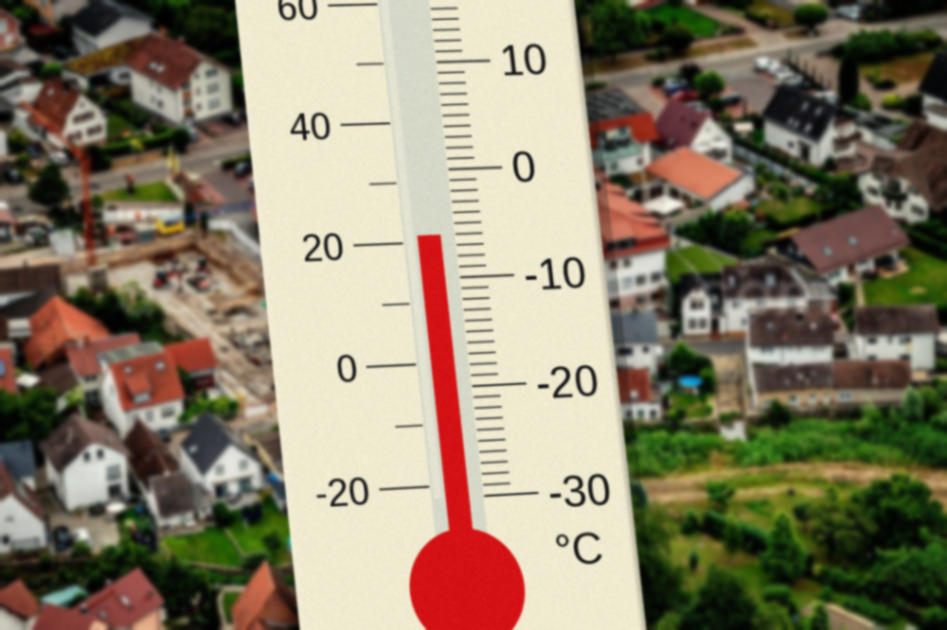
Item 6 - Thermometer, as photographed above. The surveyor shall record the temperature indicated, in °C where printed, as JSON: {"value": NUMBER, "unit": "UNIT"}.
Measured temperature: {"value": -6, "unit": "°C"}
